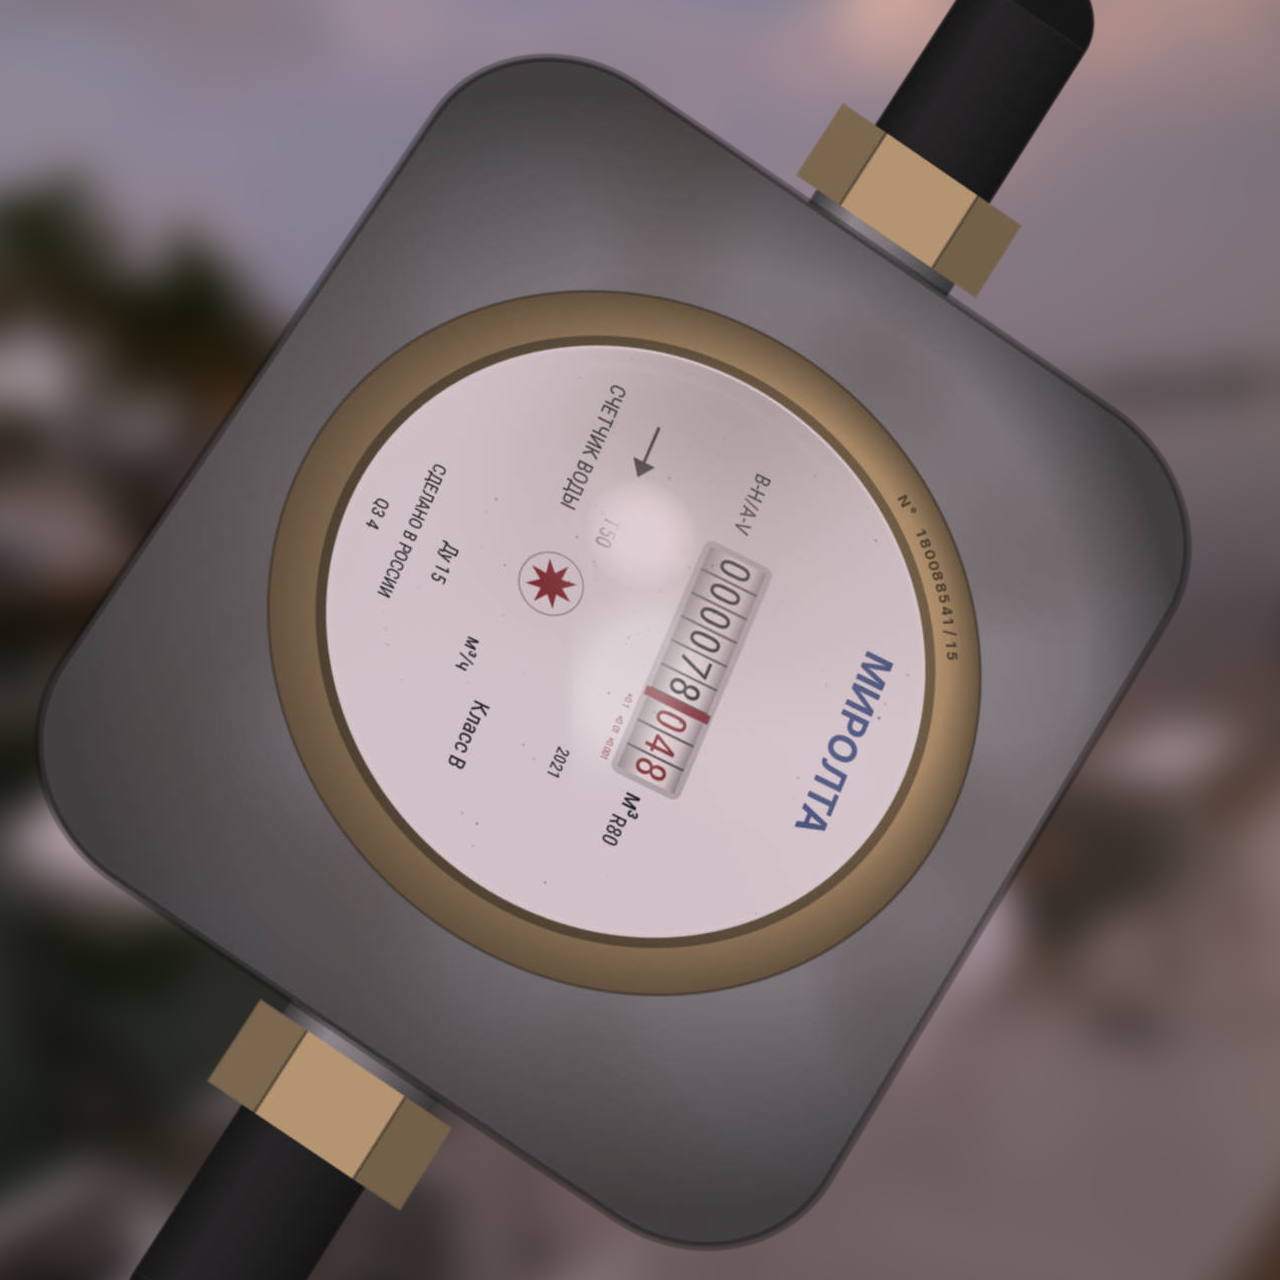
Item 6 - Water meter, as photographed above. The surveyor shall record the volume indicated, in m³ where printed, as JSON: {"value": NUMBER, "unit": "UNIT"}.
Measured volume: {"value": 78.048, "unit": "m³"}
